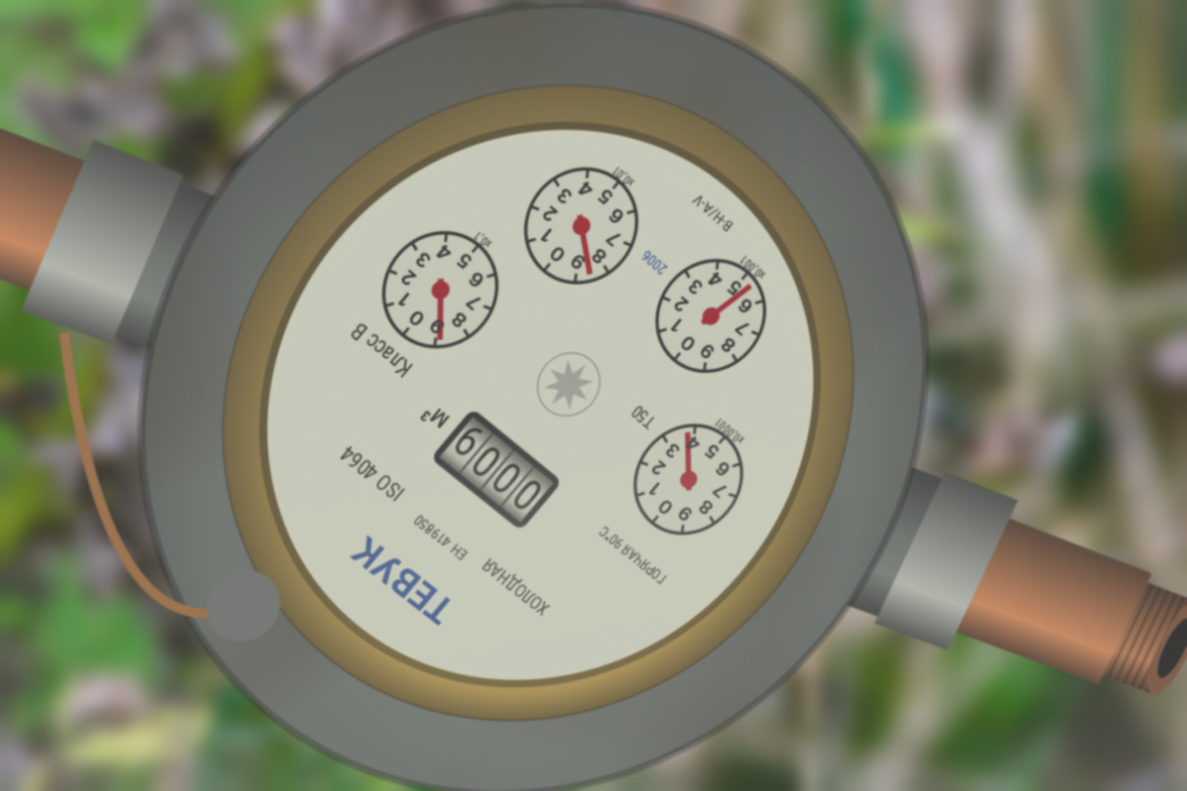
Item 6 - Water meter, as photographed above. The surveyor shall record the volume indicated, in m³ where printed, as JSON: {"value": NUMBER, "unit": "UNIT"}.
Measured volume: {"value": 8.8853, "unit": "m³"}
